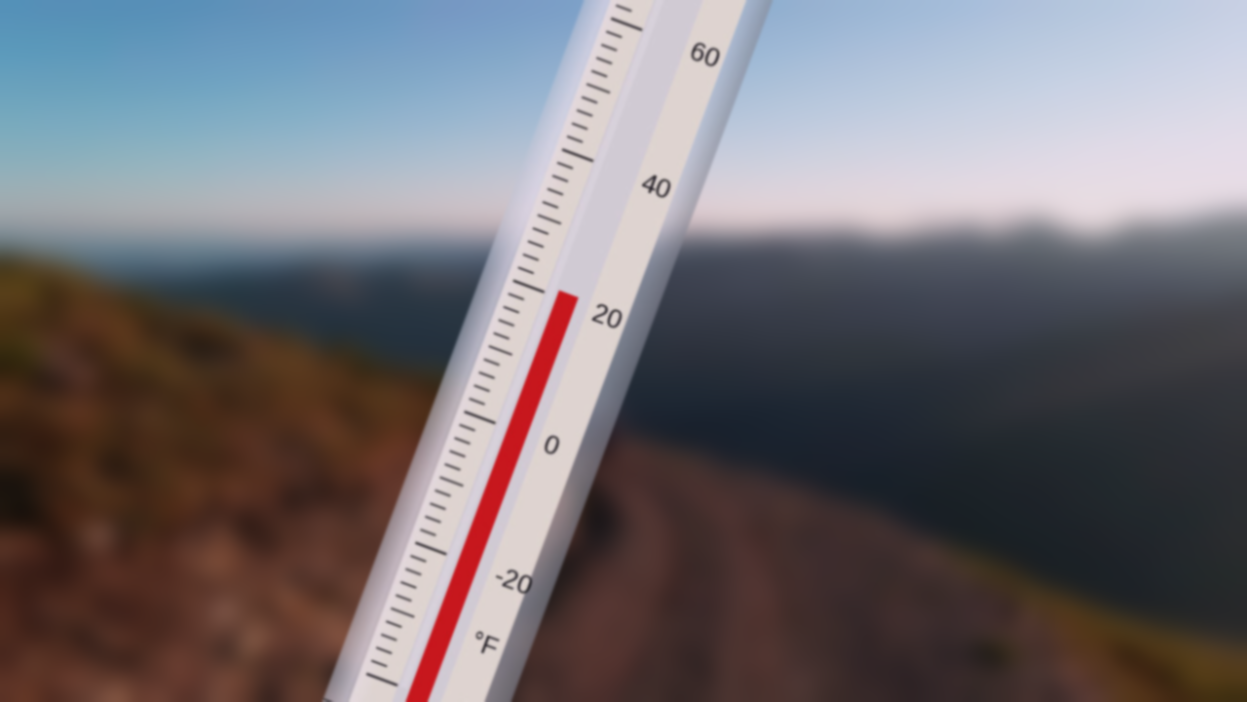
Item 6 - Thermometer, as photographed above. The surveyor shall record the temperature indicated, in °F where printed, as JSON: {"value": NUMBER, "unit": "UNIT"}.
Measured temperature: {"value": 21, "unit": "°F"}
